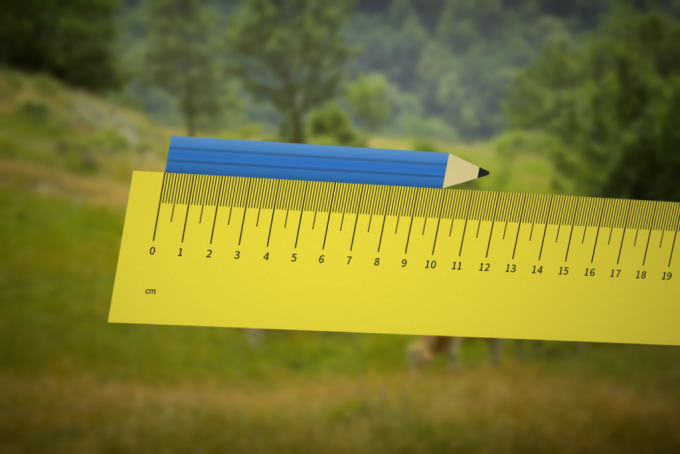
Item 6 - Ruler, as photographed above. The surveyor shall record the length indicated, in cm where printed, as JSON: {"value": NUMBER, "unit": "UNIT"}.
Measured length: {"value": 11.5, "unit": "cm"}
